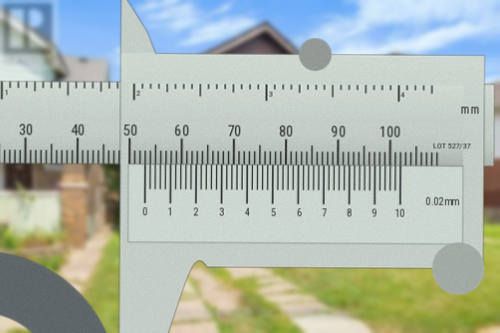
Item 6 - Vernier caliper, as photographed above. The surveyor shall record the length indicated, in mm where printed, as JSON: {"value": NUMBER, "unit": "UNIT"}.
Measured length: {"value": 53.0, "unit": "mm"}
